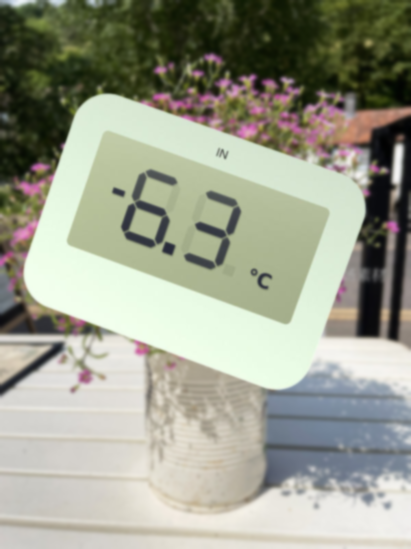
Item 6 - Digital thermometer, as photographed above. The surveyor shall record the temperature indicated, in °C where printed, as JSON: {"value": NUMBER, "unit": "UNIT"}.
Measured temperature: {"value": -6.3, "unit": "°C"}
